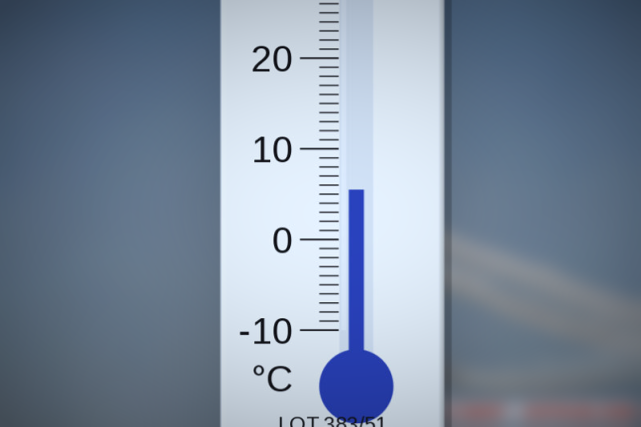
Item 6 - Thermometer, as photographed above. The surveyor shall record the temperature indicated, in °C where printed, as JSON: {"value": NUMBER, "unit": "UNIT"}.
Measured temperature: {"value": 5.5, "unit": "°C"}
